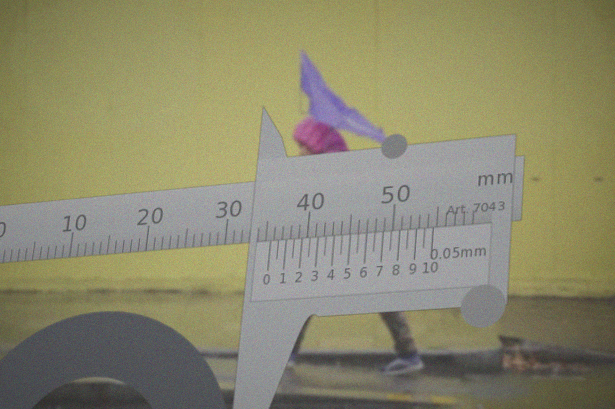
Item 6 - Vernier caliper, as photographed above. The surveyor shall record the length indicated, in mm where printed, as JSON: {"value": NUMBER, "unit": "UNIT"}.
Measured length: {"value": 35.6, "unit": "mm"}
